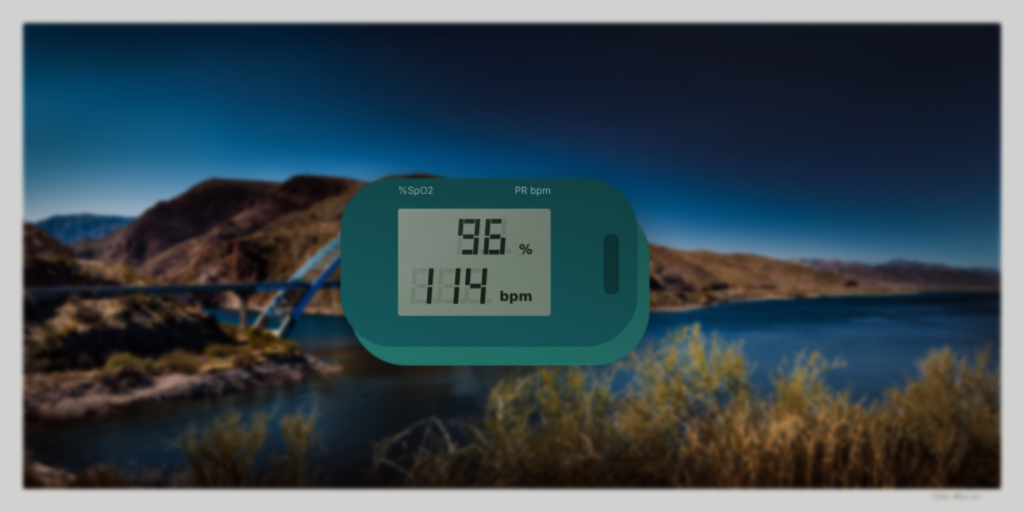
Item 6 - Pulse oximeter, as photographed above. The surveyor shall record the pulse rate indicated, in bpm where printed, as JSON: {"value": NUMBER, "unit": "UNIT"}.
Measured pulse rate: {"value": 114, "unit": "bpm"}
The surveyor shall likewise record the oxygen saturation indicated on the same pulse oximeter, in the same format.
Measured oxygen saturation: {"value": 96, "unit": "%"}
